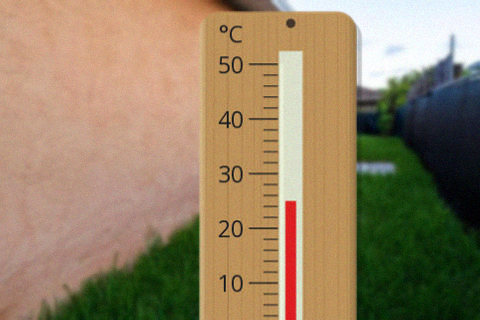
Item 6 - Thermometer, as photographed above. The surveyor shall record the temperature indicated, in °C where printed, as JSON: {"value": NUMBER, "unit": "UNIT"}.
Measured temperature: {"value": 25, "unit": "°C"}
